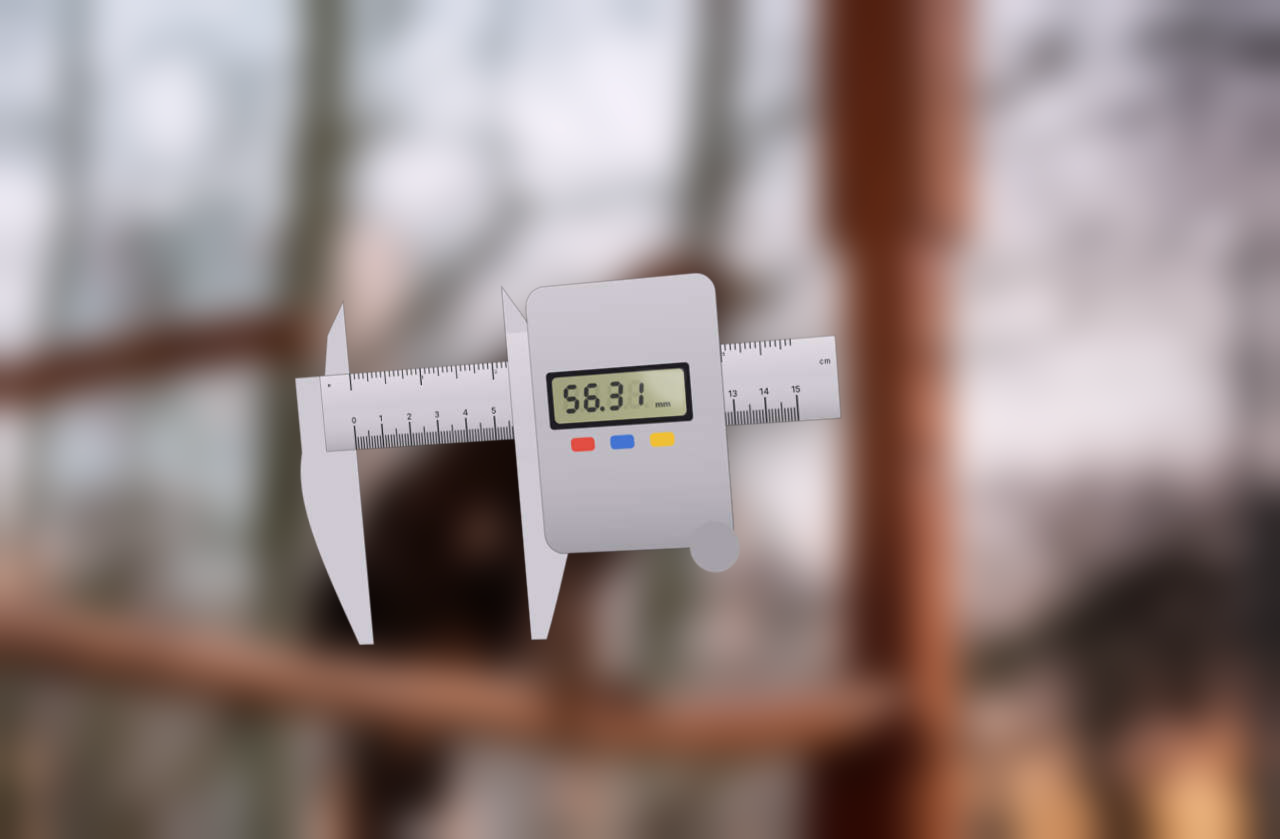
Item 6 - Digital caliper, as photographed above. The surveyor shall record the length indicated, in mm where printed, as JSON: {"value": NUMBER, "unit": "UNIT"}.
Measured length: {"value": 56.31, "unit": "mm"}
